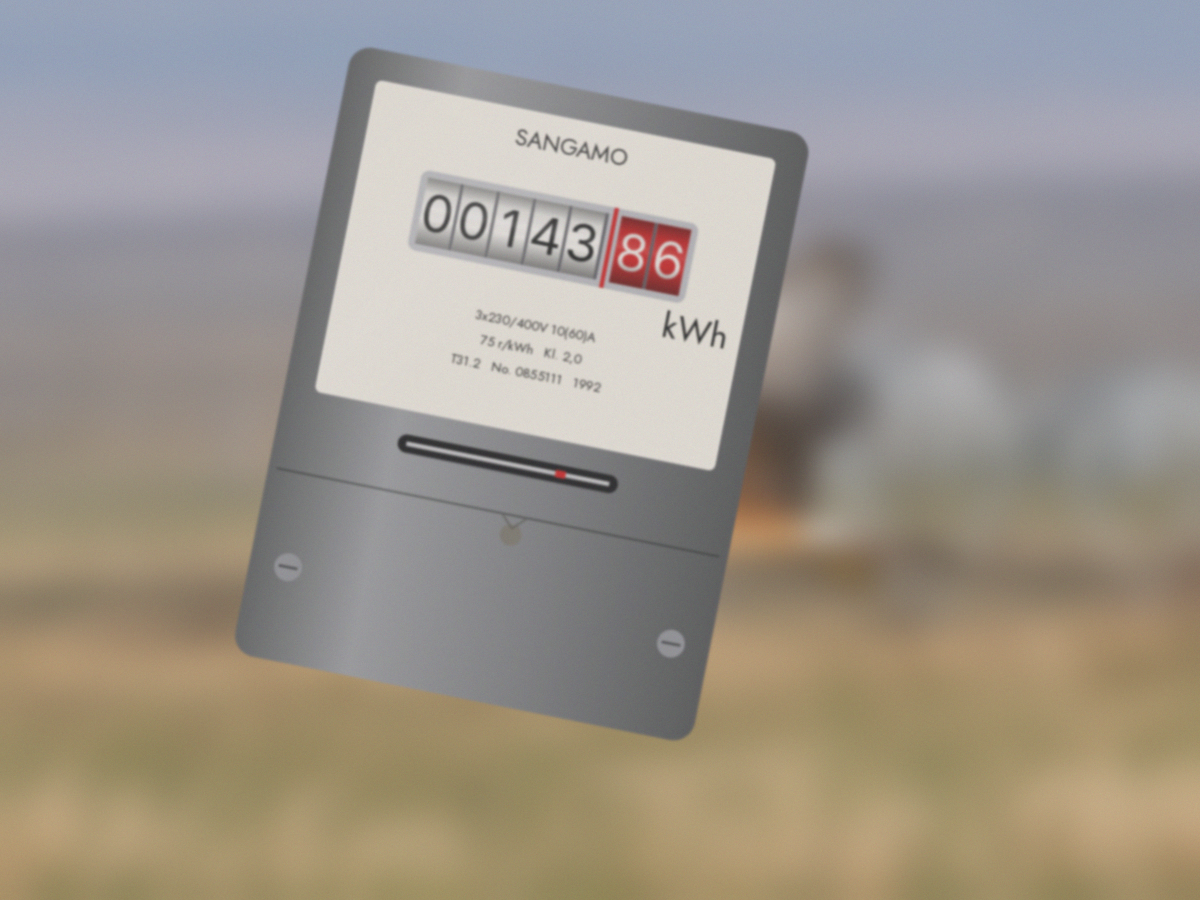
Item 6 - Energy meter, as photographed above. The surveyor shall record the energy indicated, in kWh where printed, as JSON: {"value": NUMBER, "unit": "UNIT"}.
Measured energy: {"value": 143.86, "unit": "kWh"}
